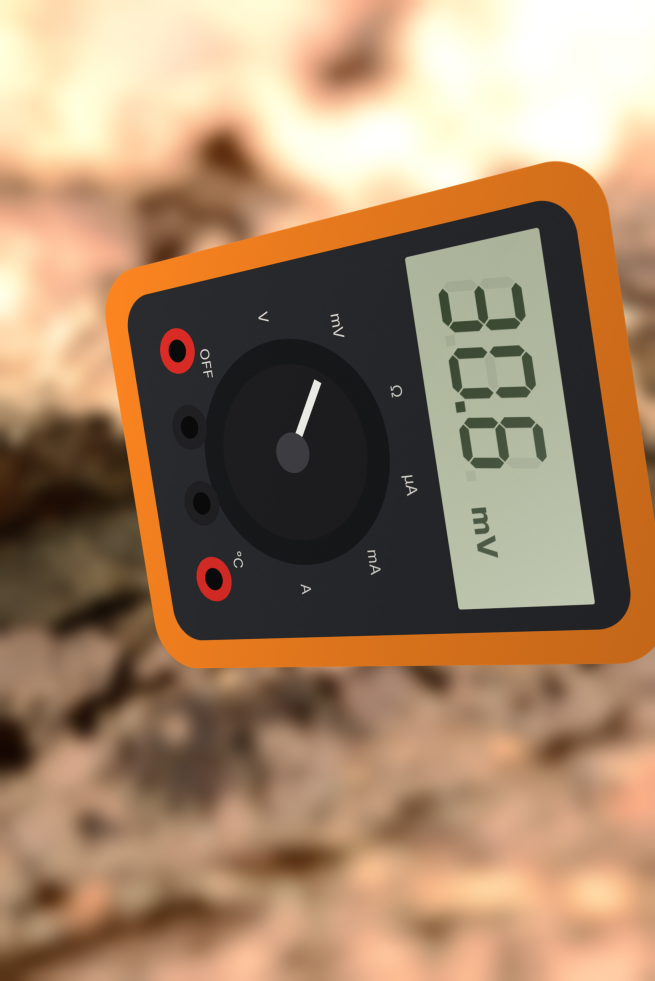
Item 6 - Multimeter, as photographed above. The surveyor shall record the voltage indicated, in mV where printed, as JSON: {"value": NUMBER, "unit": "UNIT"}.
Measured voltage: {"value": 30.6, "unit": "mV"}
